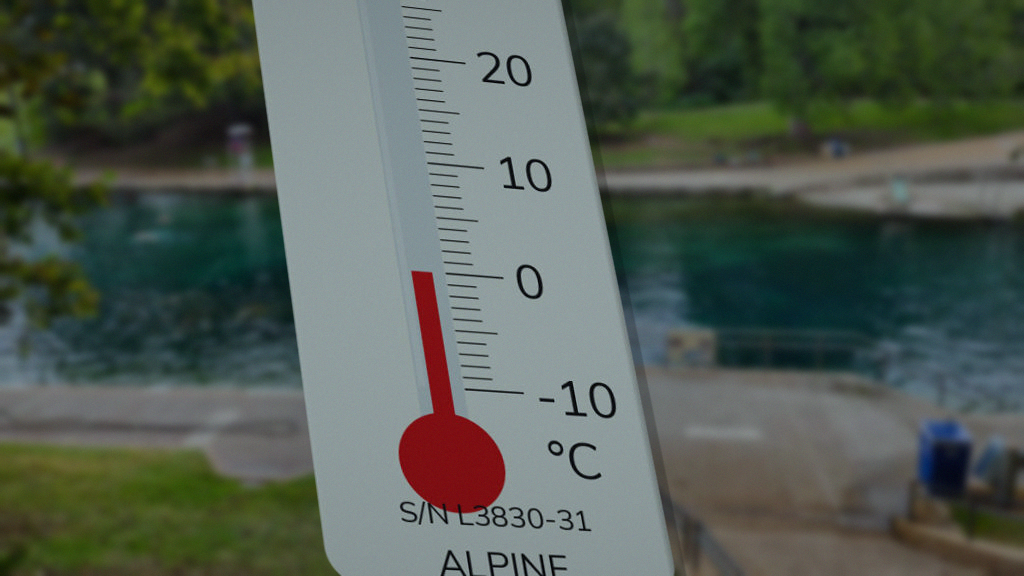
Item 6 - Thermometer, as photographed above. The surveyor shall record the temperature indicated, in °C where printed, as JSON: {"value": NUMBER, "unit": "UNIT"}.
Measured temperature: {"value": 0, "unit": "°C"}
